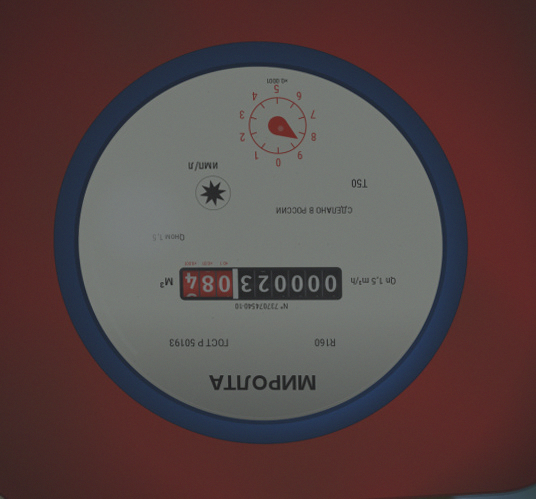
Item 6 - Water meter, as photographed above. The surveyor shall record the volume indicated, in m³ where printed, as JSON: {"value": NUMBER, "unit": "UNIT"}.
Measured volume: {"value": 23.0838, "unit": "m³"}
